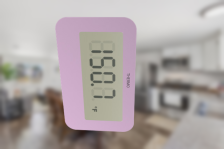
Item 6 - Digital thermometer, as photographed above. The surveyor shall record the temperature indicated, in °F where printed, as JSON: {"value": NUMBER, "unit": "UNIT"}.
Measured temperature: {"value": 150.7, "unit": "°F"}
